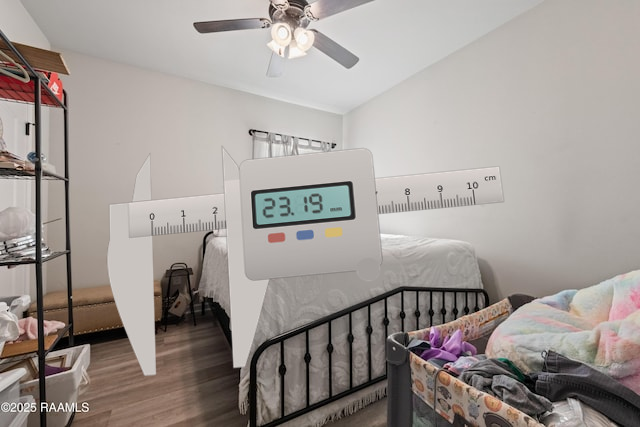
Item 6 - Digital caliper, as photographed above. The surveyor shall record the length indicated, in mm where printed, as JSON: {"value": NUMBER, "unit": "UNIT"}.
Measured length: {"value": 23.19, "unit": "mm"}
